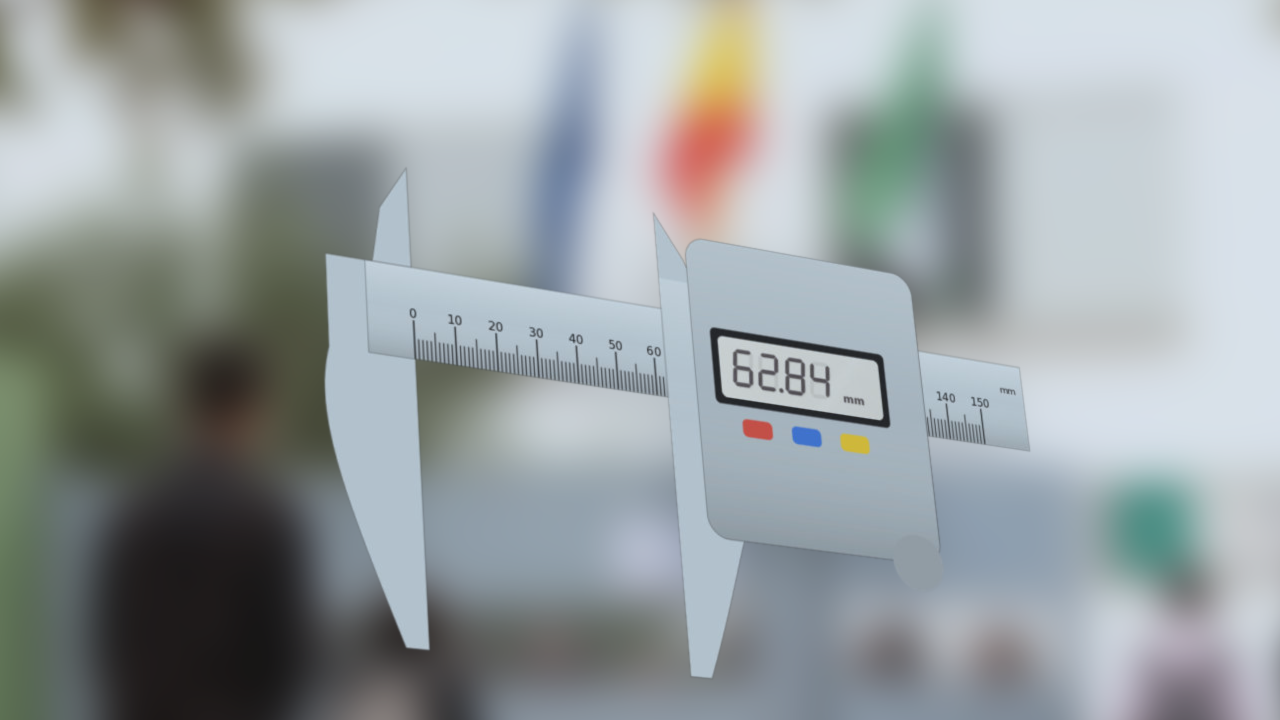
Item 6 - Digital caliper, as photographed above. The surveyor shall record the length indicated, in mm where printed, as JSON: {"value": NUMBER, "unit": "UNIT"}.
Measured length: {"value": 62.84, "unit": "mm"}
